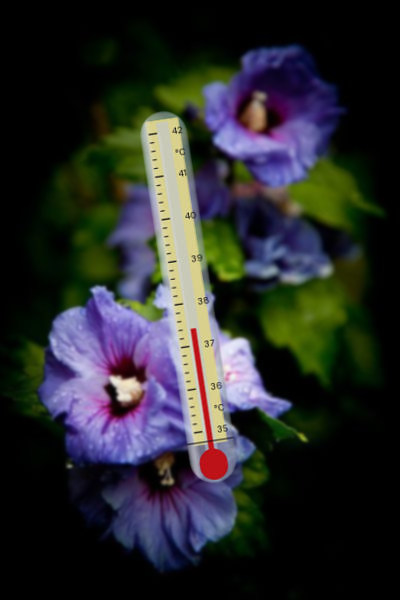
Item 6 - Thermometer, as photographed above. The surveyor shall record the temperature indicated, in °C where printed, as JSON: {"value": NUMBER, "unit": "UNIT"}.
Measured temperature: {"value": 37.4, "unit": "°C"}
